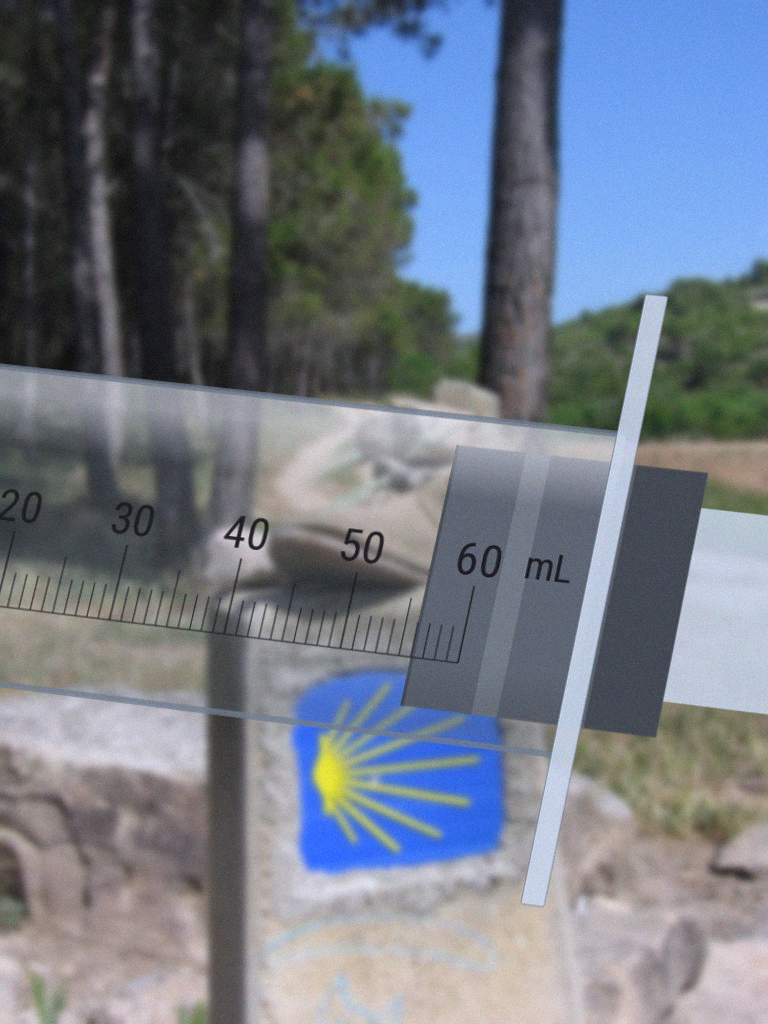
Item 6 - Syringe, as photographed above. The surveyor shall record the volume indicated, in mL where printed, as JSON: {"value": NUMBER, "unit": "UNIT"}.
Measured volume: {"value": 56, "unit": "mL"}
